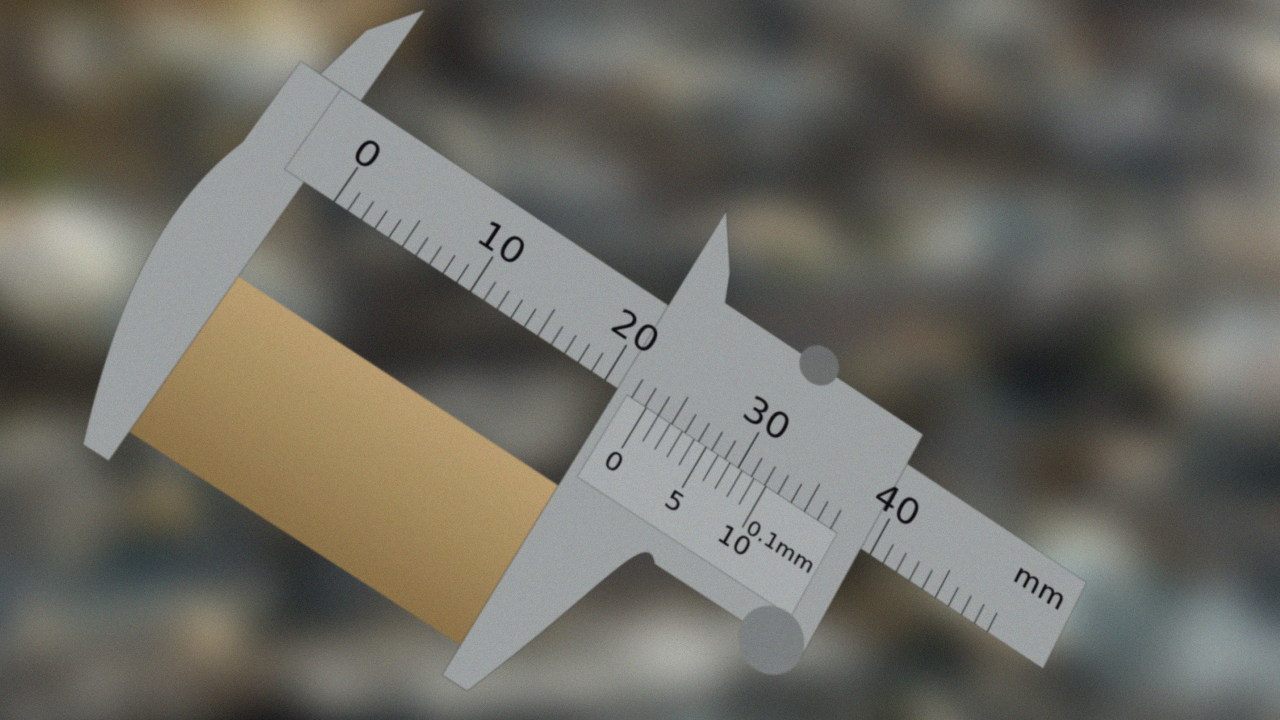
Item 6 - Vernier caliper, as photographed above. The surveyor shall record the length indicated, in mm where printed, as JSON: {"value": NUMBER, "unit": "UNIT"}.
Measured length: {"value": 23.1, "unit": "mm"}
